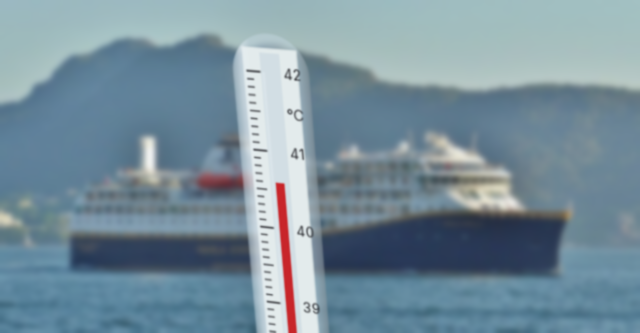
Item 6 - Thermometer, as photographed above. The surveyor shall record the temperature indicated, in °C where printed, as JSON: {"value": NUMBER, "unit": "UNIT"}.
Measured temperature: {"value": 40.6, "unit": "°C"}
